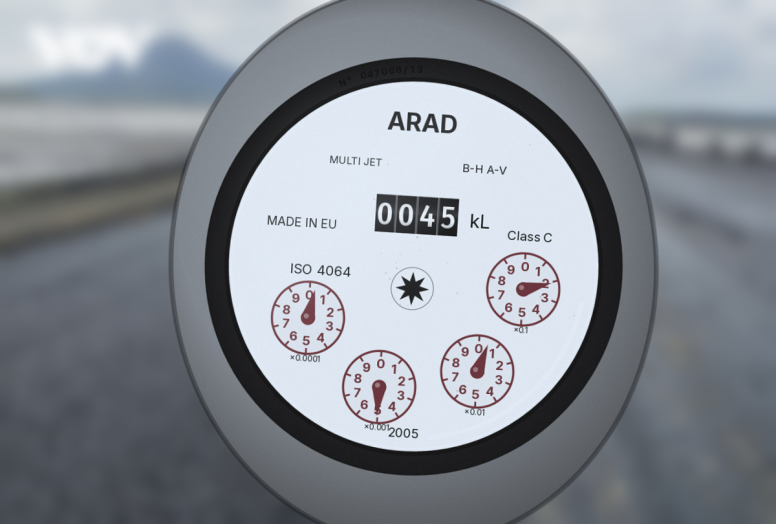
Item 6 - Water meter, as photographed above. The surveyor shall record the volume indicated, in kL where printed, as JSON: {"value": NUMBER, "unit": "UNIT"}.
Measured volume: {"value": 45.2050, "unit": "kL"}
